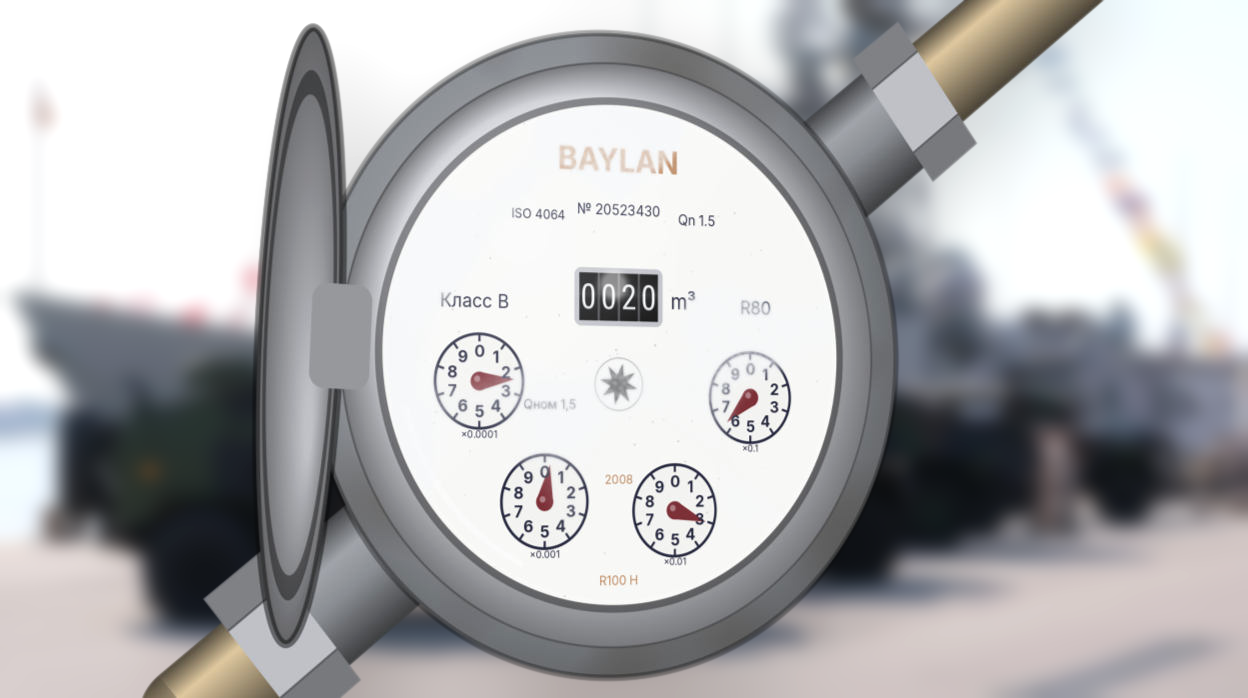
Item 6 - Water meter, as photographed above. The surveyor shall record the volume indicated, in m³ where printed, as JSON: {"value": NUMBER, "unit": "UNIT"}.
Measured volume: {"value": 20.6302, "unit": "m³"}
